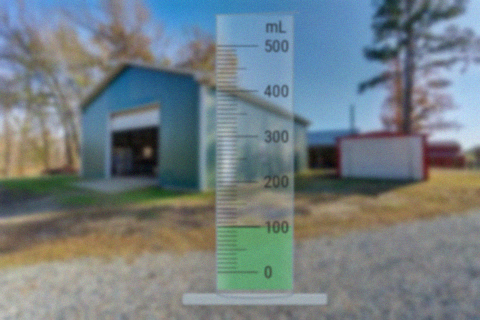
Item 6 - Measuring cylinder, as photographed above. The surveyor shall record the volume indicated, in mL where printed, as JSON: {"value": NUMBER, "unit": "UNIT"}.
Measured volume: {"value": 100, "unit": "mL"}
